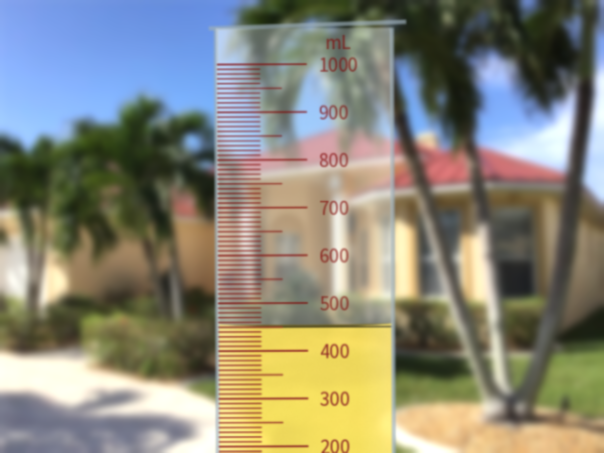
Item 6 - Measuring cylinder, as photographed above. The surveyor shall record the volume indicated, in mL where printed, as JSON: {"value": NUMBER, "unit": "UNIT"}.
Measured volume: {"value": 450, "unit": "mL"}
